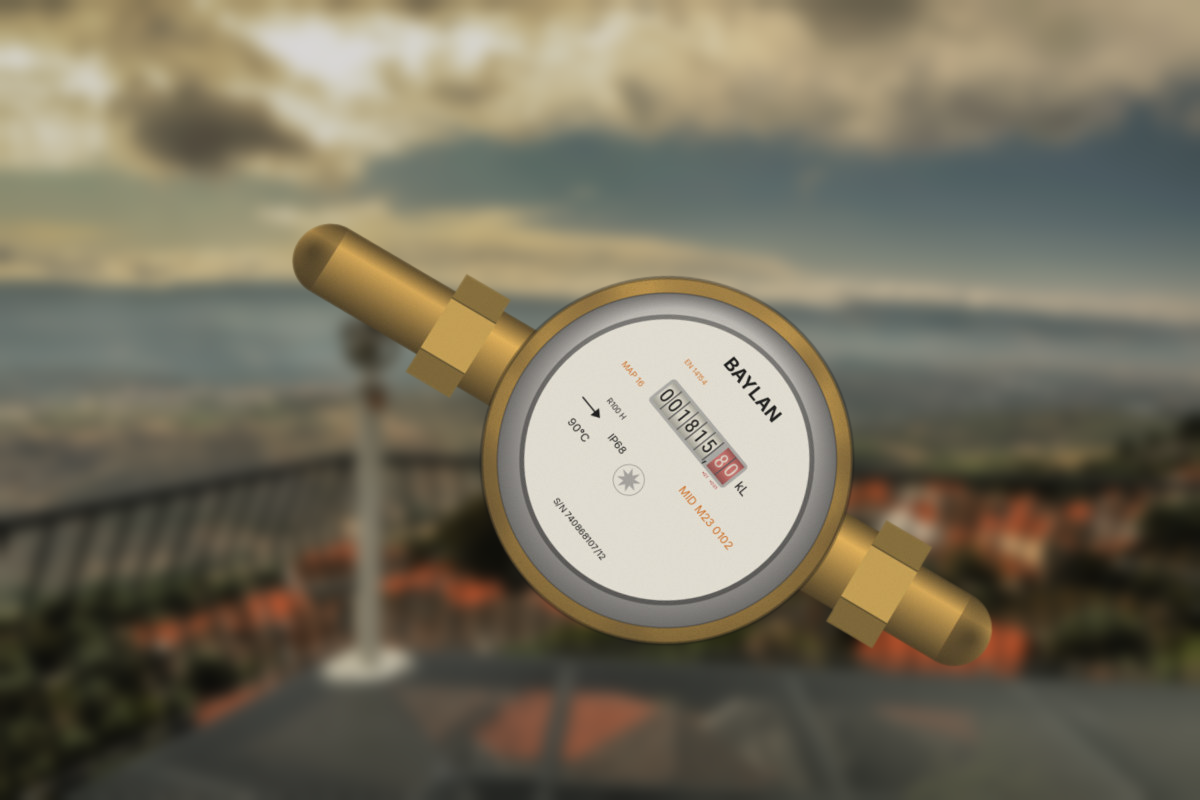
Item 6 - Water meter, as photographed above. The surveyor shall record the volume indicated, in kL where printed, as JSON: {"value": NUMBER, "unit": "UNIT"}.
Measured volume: {"value": 1815.80, "unit": "kL"}
